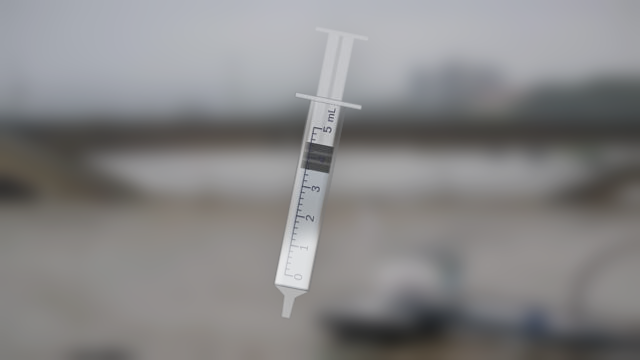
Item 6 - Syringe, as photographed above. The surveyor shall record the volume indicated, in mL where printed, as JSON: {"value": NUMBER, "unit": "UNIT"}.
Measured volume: {"value": 3.6, "unit": "mL"}
